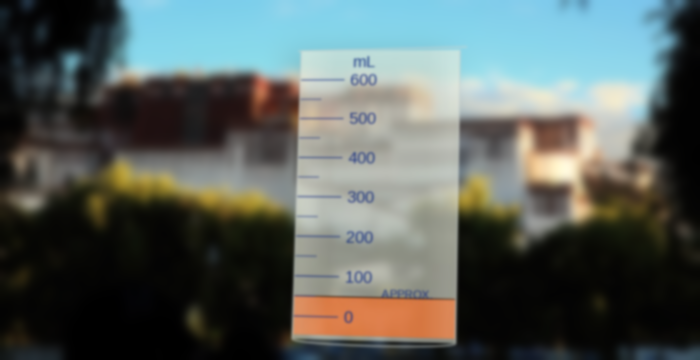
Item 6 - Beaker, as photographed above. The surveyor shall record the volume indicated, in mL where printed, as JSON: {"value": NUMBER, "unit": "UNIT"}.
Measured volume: {"value": 50, "unit": "mL"}
